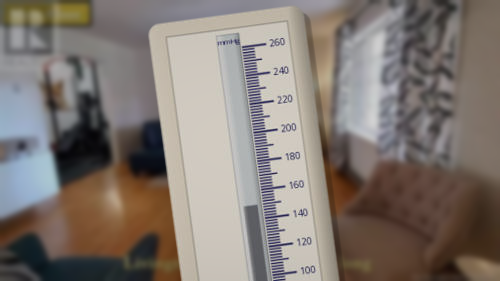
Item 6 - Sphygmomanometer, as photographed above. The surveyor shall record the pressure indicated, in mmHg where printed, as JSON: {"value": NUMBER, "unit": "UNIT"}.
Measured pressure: {"value": 150, "unit": "mmHg"}
